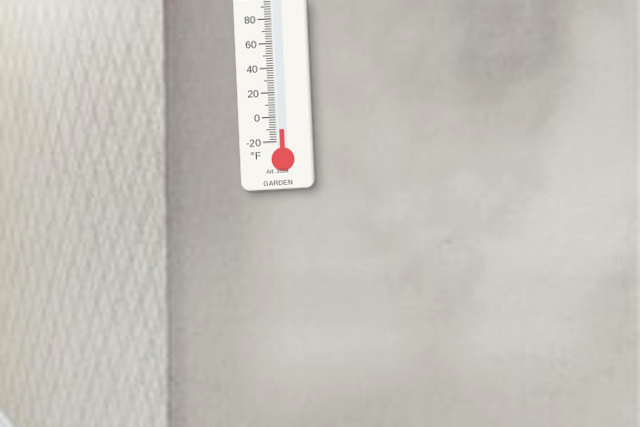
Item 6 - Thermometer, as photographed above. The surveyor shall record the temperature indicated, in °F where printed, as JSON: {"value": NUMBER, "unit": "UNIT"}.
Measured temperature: {"value": -10, "unit": "°F"}
